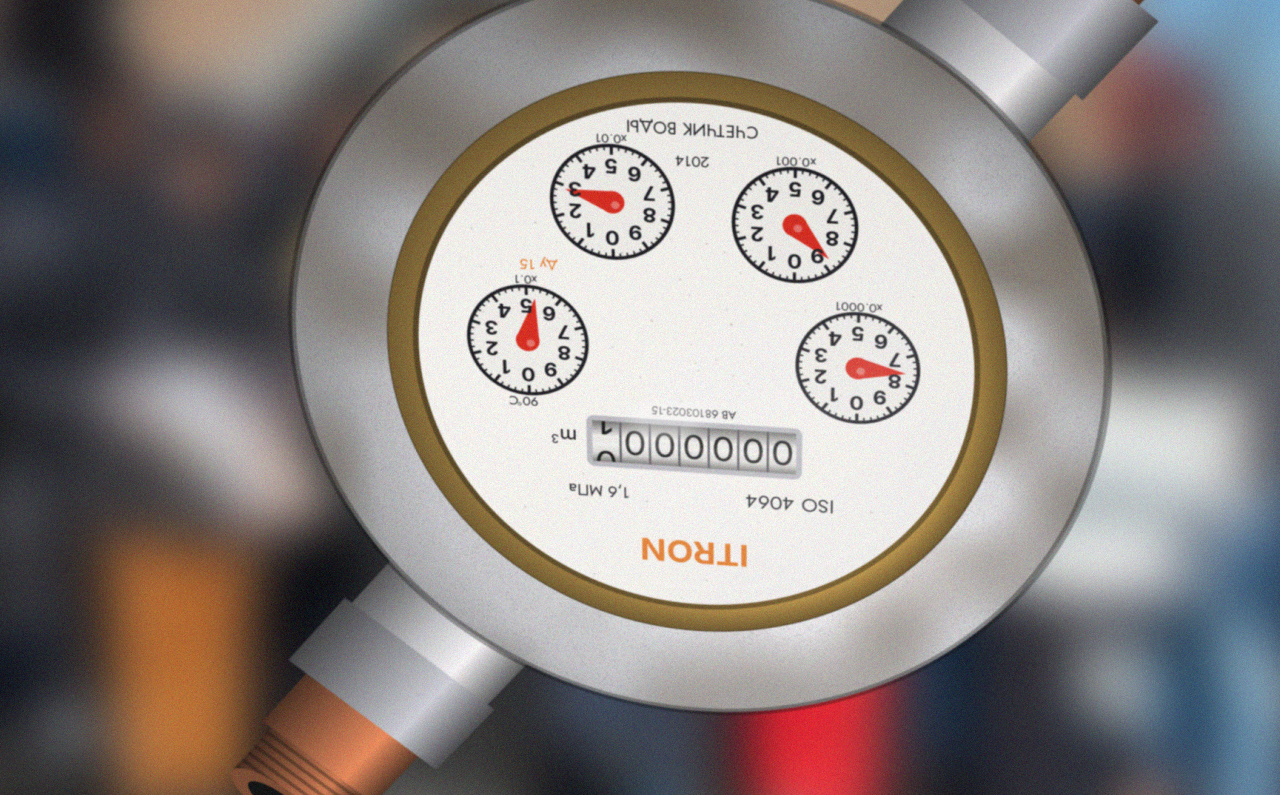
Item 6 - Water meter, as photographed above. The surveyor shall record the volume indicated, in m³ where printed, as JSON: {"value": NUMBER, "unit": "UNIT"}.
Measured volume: {"value": 0.5287, "unit": "m³"}
